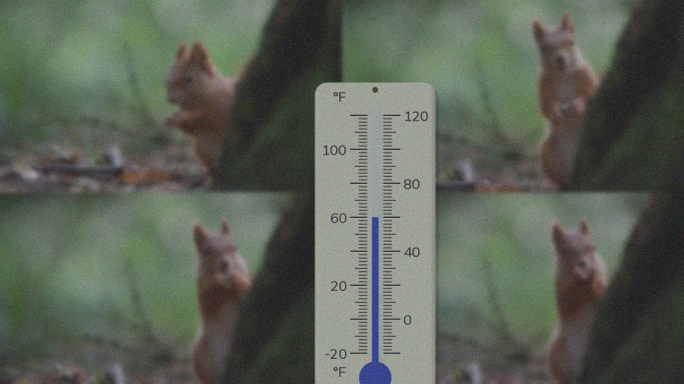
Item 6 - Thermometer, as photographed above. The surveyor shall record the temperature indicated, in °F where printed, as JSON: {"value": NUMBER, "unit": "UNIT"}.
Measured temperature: {"value": 60, "unit": "°F"}
